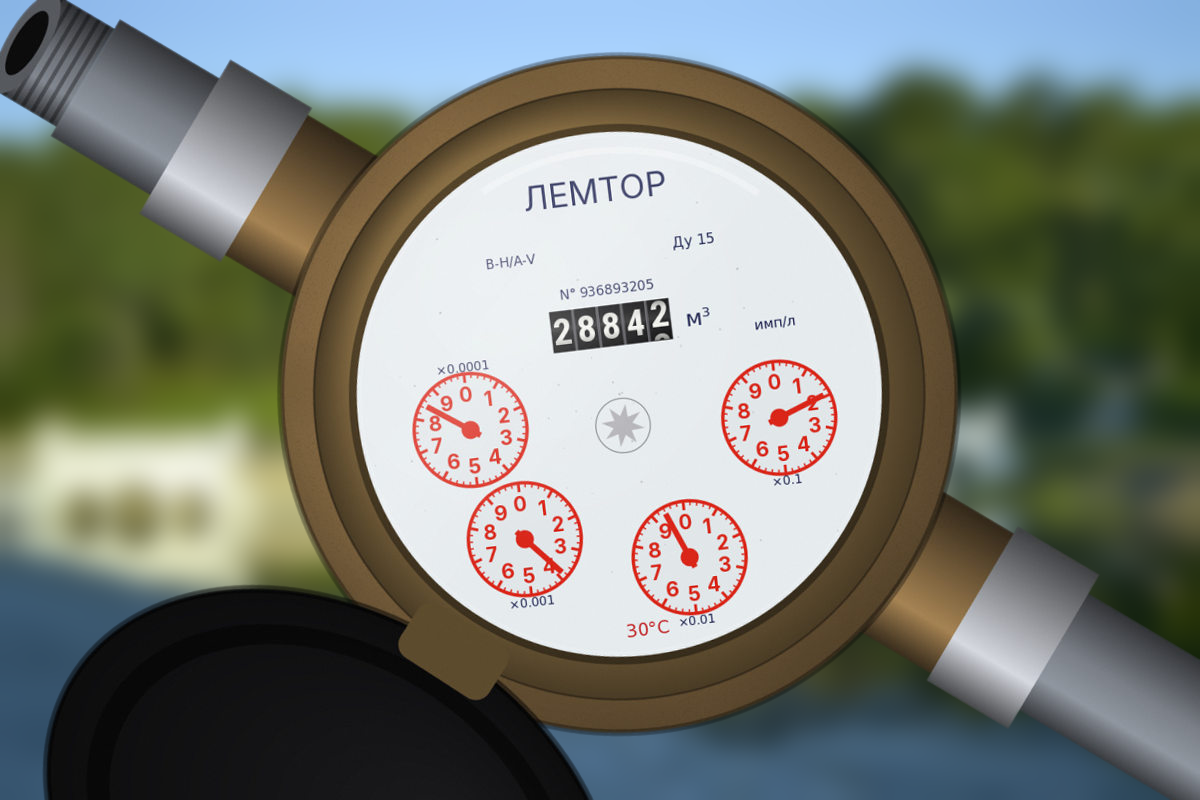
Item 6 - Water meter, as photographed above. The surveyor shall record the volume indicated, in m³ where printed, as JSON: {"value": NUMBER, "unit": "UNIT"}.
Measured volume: {"value": 28842.1938, "unit": "m³"}
